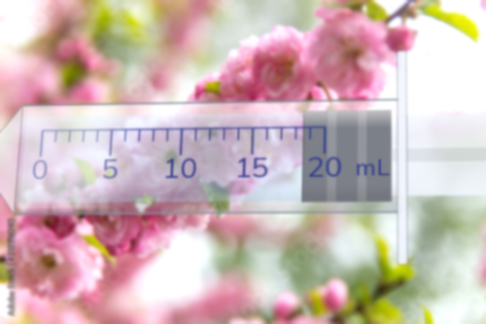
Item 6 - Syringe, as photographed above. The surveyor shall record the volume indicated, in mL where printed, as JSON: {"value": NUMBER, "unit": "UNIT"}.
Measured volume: {"value": 18.5, "unit": "mL"}
